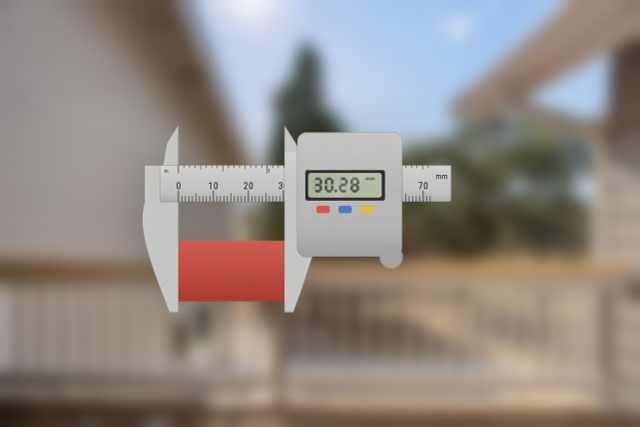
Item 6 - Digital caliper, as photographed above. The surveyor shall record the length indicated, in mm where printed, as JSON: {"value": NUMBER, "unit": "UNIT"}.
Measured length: {"value": 30.28, "unit": "mm"}
